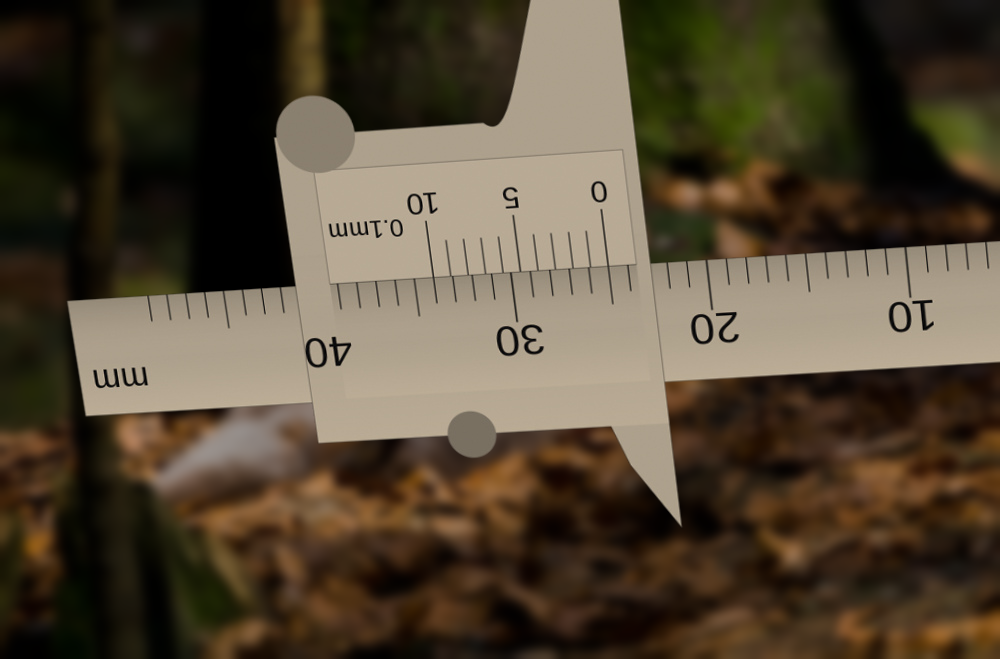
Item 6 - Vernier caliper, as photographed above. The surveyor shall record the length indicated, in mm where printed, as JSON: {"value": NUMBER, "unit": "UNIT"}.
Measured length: {"value": 25.0, "unit": "mm"}
